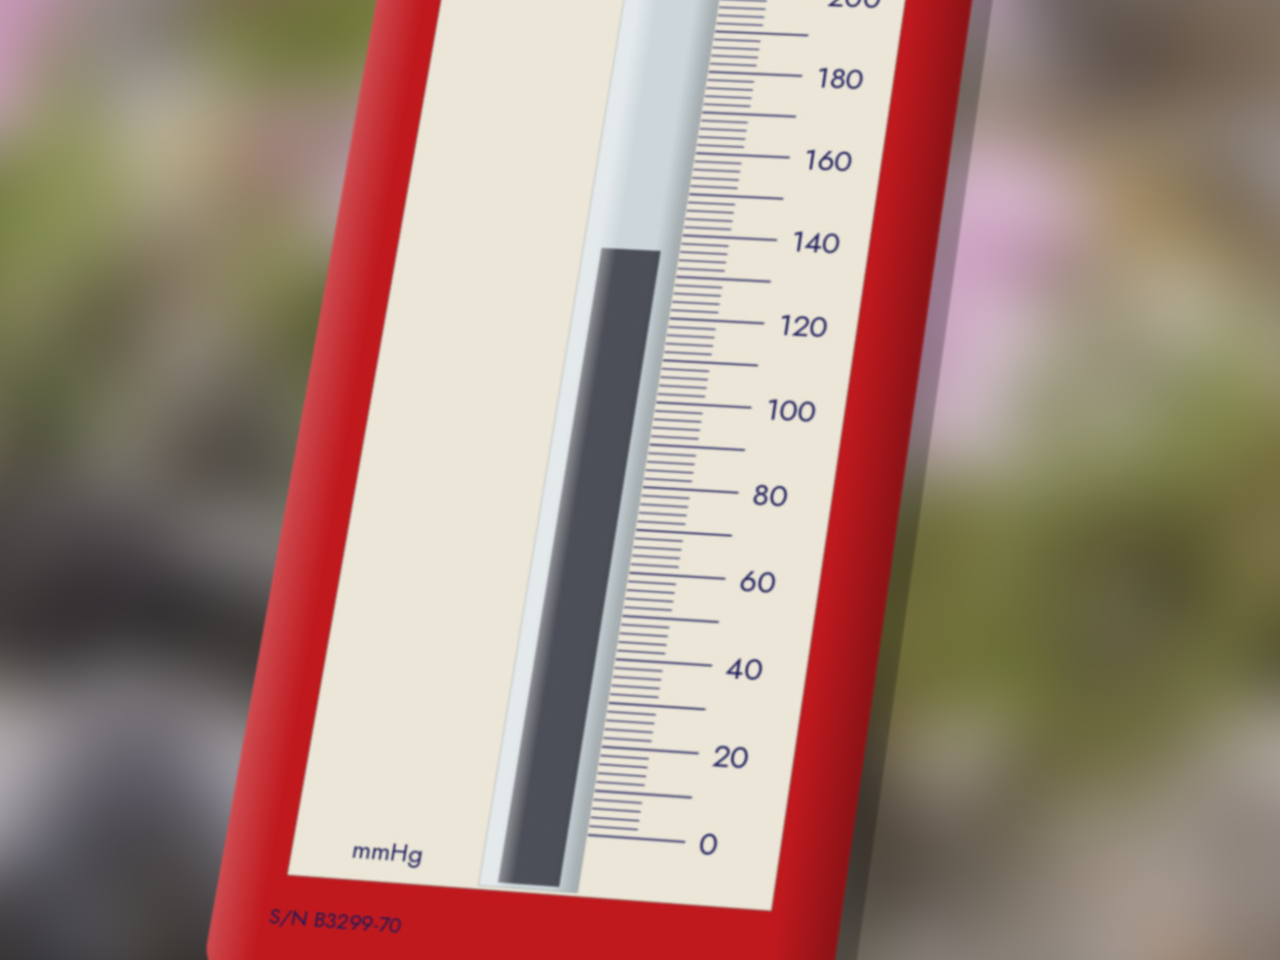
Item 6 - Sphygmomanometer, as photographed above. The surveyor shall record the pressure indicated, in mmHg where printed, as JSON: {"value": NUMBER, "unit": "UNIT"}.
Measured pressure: {"value": 136, "unit": "mmHg"}
